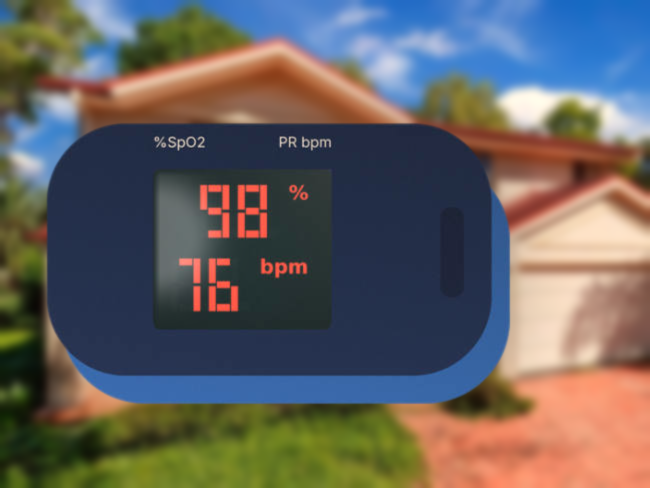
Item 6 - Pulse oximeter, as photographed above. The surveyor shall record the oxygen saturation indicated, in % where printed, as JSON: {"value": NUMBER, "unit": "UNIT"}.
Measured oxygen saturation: {"value": 98, "unit": "%"}
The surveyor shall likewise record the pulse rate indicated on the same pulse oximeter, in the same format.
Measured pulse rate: {"value": 76, "unit": "bpm"}
